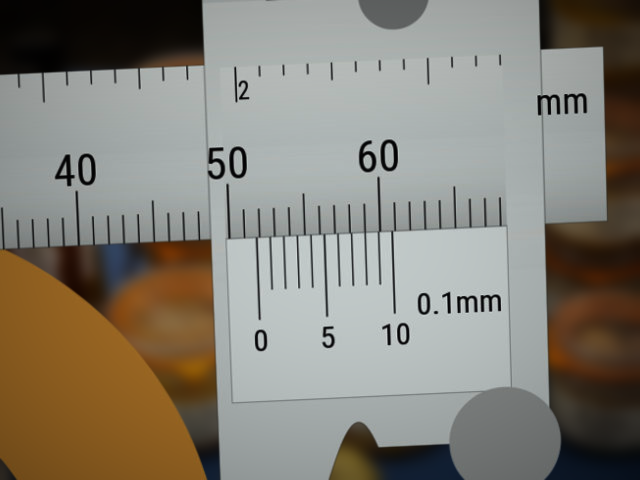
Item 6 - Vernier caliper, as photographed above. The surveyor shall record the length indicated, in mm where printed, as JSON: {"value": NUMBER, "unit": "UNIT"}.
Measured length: {"value": 51.8, "unit": "mm"}
